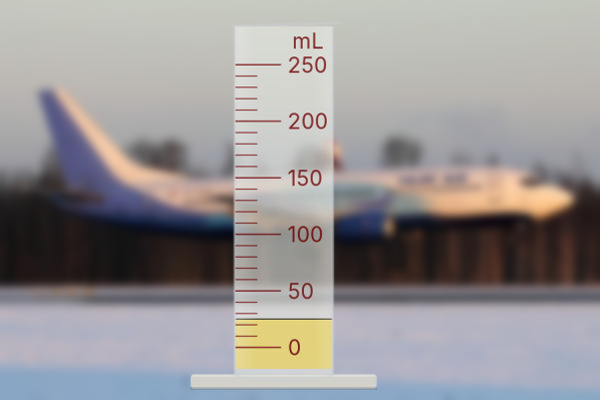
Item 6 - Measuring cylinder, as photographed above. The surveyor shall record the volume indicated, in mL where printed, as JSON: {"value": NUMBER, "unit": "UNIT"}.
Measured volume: {"value": 25, "unit": "mL"}
